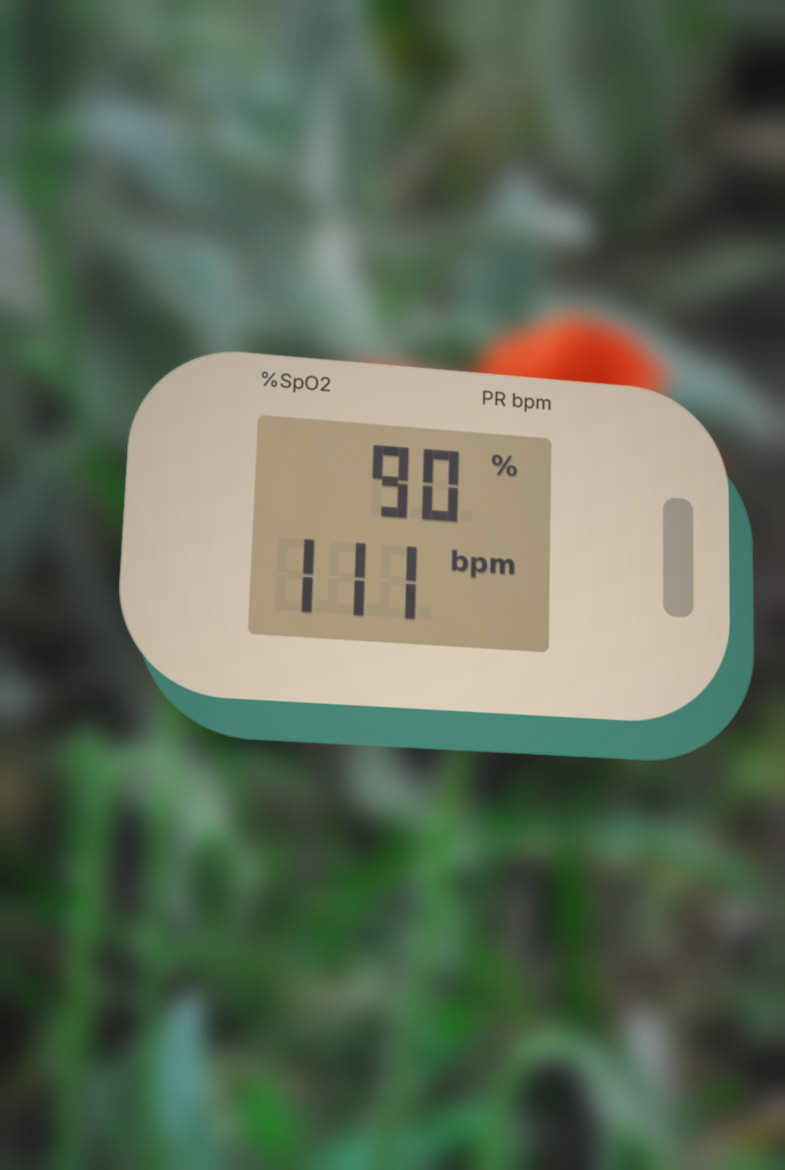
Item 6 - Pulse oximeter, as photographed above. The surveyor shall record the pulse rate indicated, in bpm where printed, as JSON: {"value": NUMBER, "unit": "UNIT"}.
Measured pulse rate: {"value": 111, "unit": "bpm"}
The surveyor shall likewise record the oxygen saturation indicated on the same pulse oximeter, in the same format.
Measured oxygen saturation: {"value": 90, "unit": "%"}
